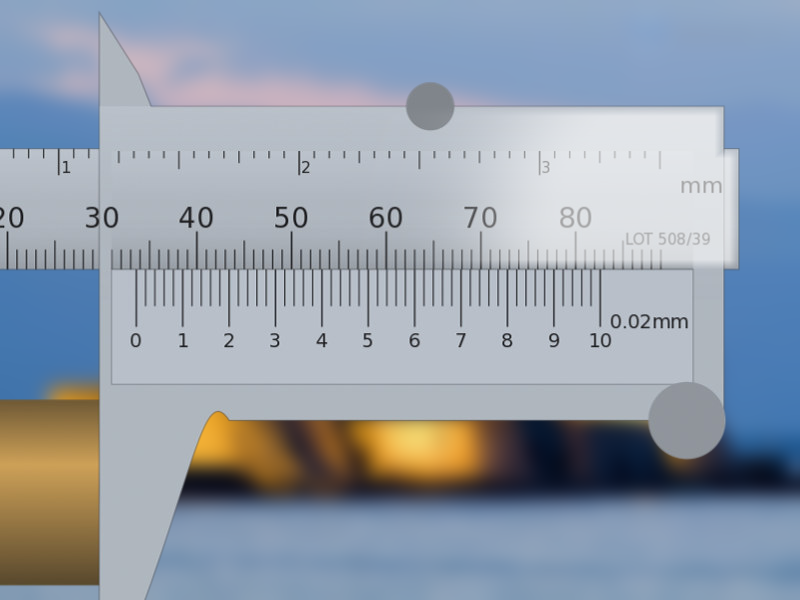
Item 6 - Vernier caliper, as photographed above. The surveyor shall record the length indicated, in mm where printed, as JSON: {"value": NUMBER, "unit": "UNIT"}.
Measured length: {"value": 33.6, "unit": "mm"}
